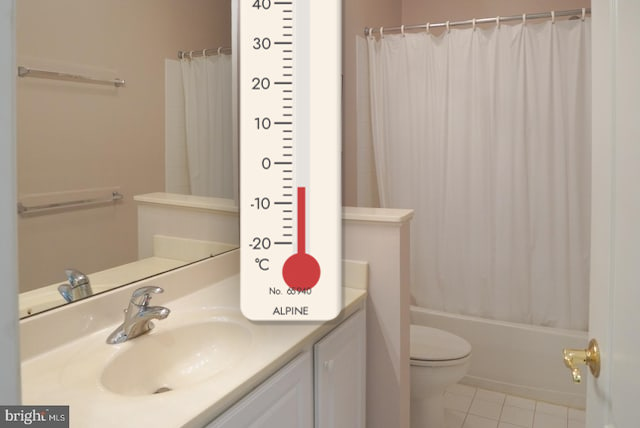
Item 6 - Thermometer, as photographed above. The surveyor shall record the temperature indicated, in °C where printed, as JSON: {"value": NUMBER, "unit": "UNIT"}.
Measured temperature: {"value": -6, "unit": "°C"}
